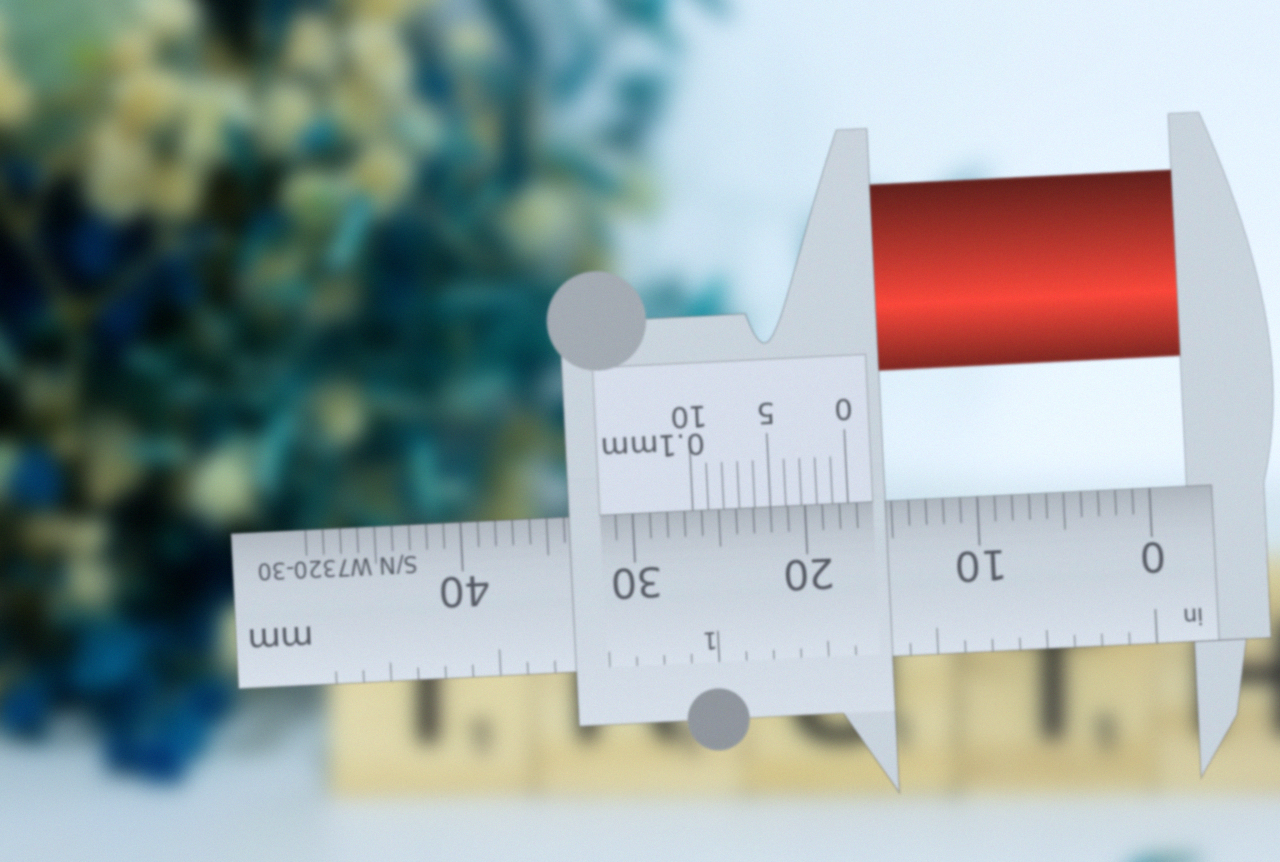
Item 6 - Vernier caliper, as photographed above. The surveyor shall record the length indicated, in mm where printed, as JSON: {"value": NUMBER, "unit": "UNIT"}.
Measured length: {"value": 17.5, "unit": "mm"}
